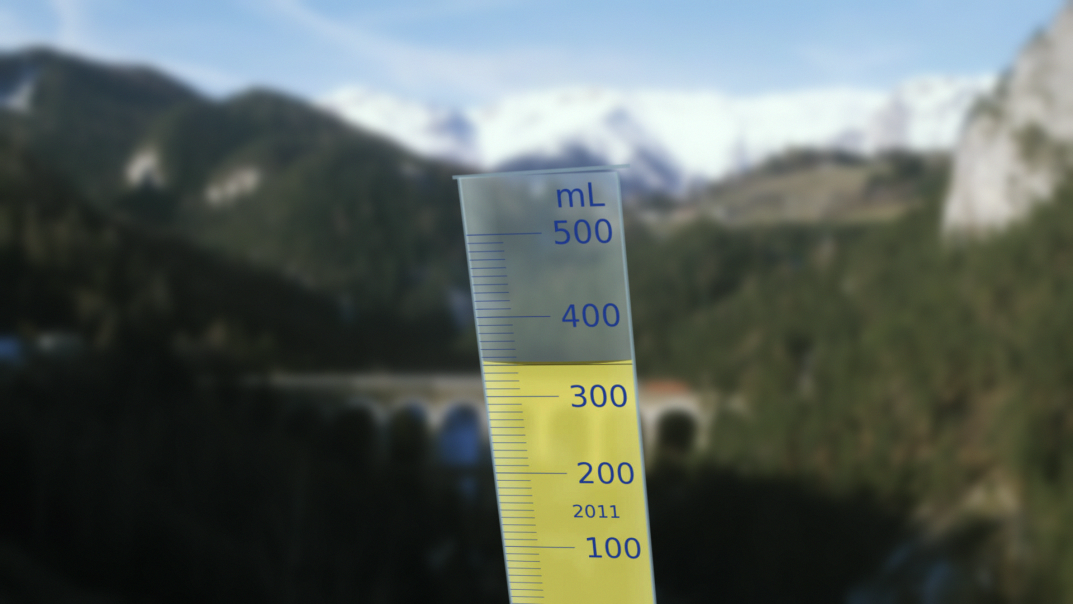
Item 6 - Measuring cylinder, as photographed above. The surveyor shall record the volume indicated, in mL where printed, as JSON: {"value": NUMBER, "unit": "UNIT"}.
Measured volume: {"value": 340, "unit": "mL"}
